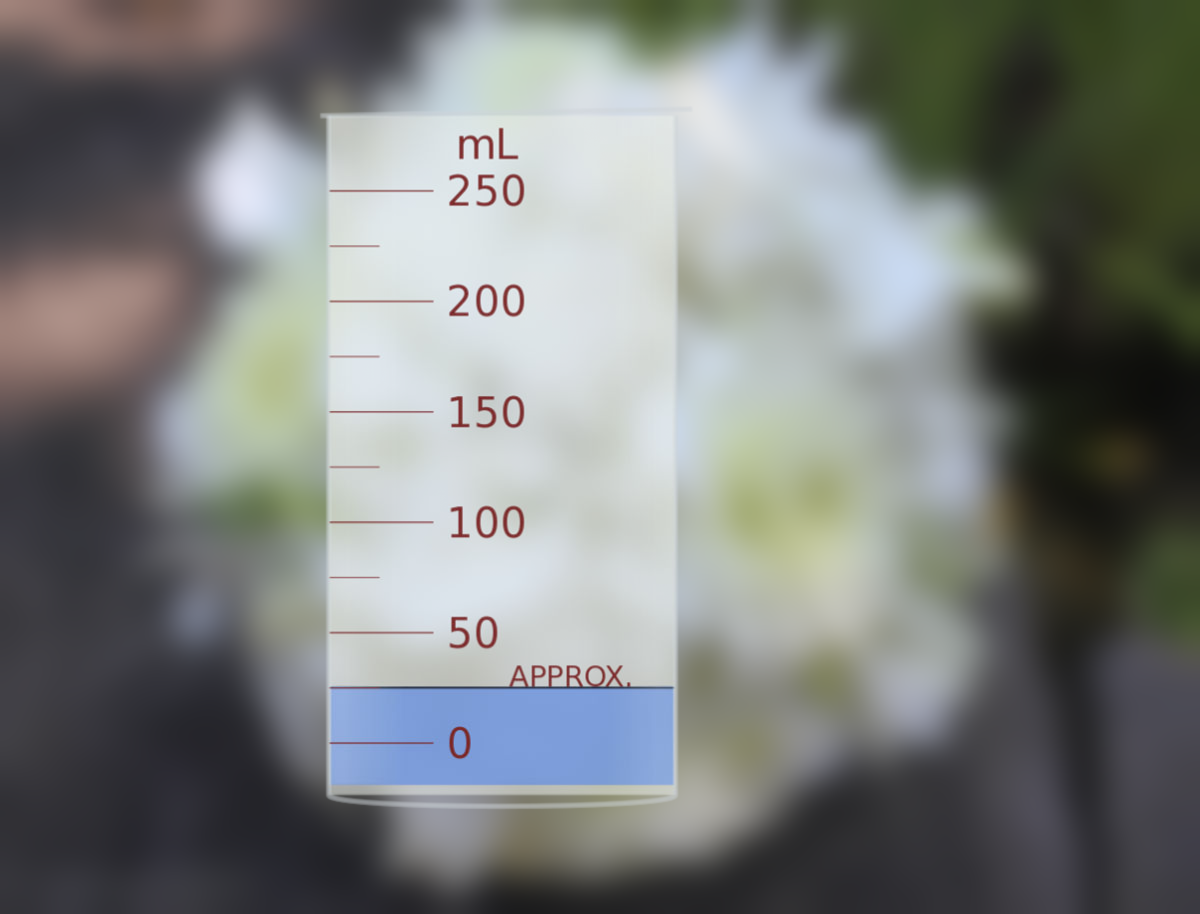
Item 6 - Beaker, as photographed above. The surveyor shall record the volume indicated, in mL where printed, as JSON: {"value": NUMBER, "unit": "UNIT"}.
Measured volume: {"value": 25, "unit": "mL"}
